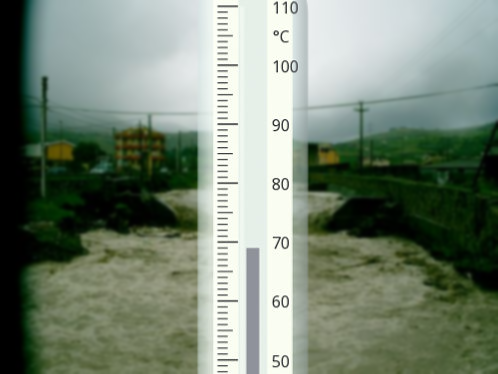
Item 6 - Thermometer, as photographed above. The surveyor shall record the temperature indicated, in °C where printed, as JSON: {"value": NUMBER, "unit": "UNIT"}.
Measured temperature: {"value": 69, "unit": "°C"}
